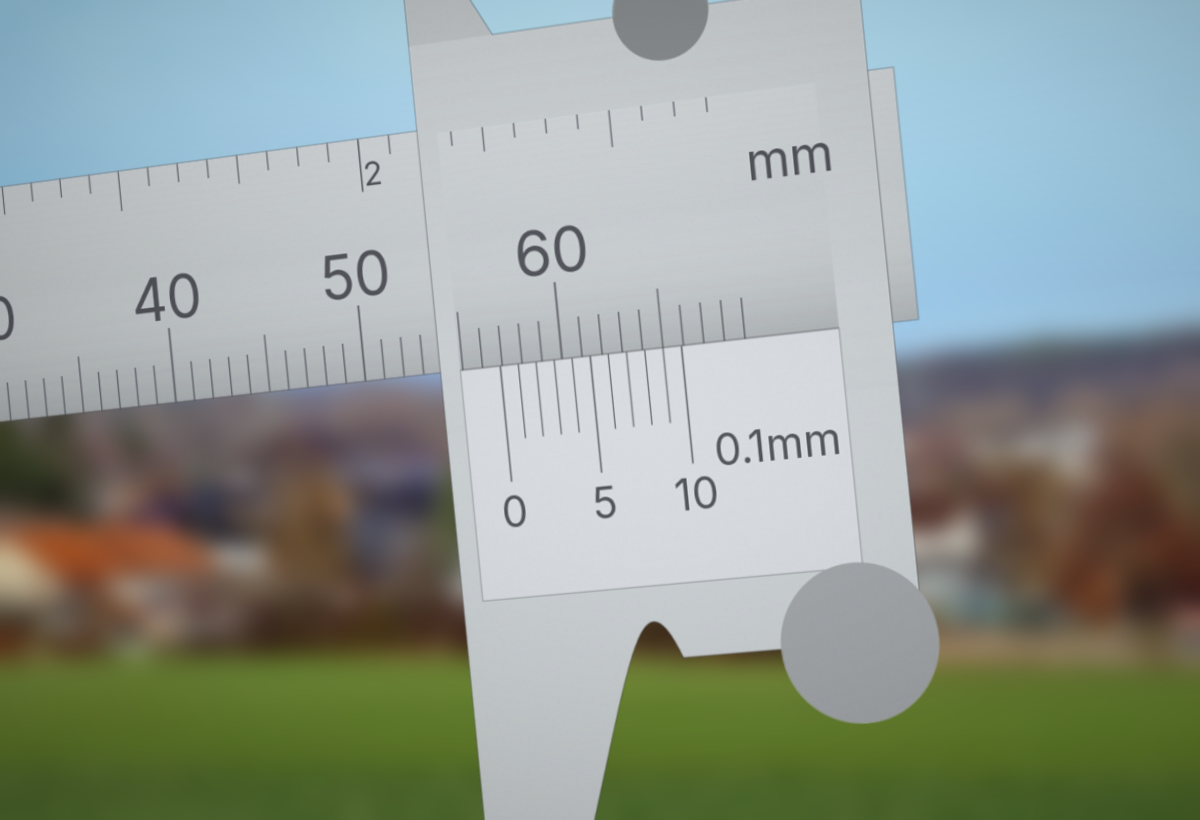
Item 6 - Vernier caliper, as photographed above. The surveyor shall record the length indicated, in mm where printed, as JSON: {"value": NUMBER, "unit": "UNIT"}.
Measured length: {"value": 56.9, "unit": "mm"}
